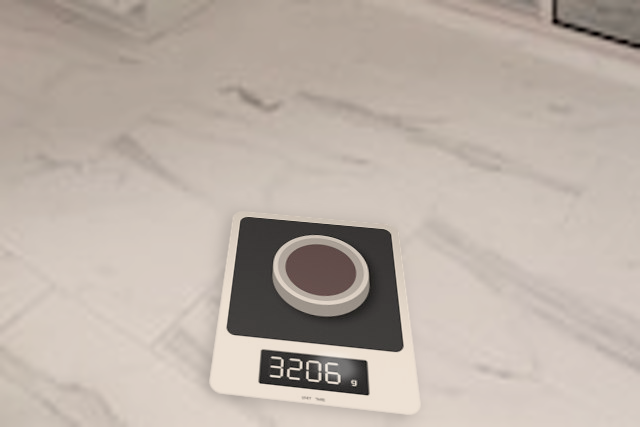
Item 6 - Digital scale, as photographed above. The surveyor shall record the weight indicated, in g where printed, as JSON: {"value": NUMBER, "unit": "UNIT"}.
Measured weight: {"value": 3206, "unit": "g"}
